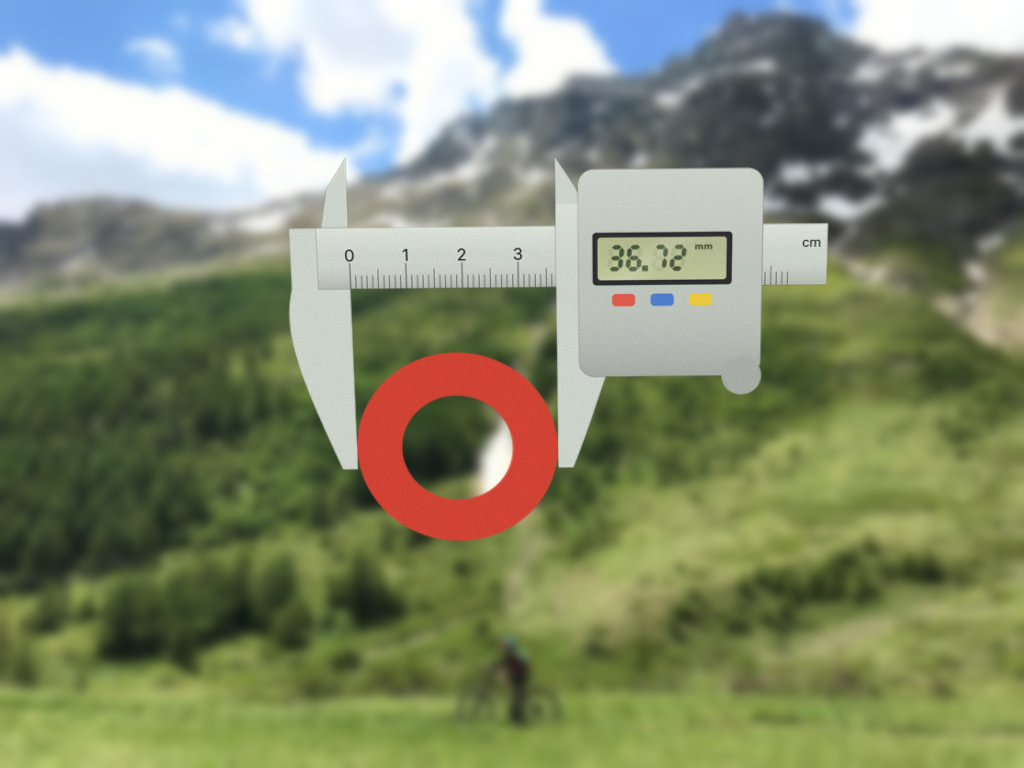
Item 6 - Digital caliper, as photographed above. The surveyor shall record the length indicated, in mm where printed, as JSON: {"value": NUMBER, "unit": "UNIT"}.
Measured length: {"value": 36.72, "unit": "mm"}
